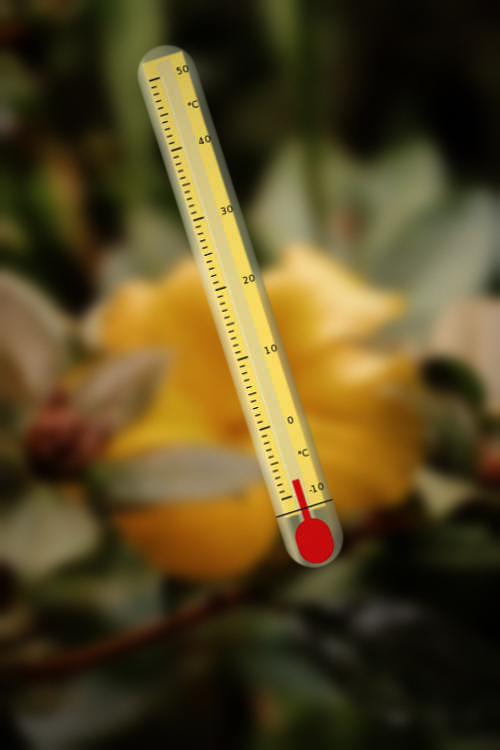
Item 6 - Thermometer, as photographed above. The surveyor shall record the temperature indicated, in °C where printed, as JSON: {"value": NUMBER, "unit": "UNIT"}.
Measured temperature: {"value": -8, "unit": "°C"}
